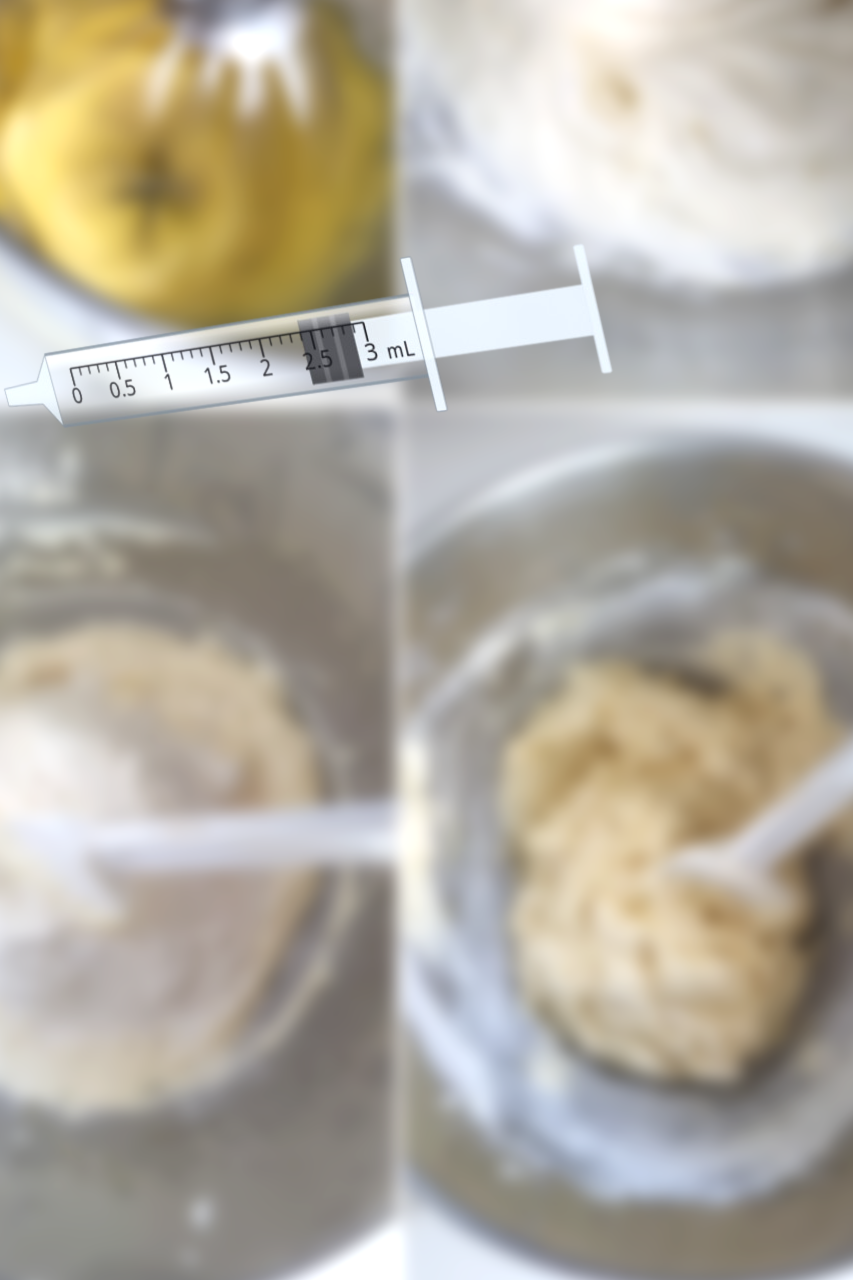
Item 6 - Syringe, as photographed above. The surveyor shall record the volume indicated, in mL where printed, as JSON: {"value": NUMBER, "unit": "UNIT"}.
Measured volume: {"value": 2.4, "unit": "mL"}
